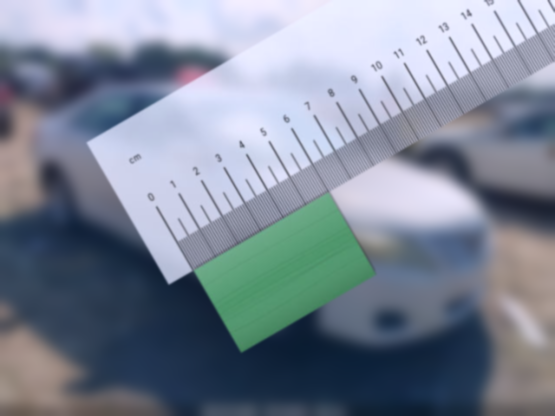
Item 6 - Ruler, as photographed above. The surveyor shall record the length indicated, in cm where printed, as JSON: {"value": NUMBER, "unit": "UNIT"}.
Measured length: {"value": 6, "unit": "cm"}
